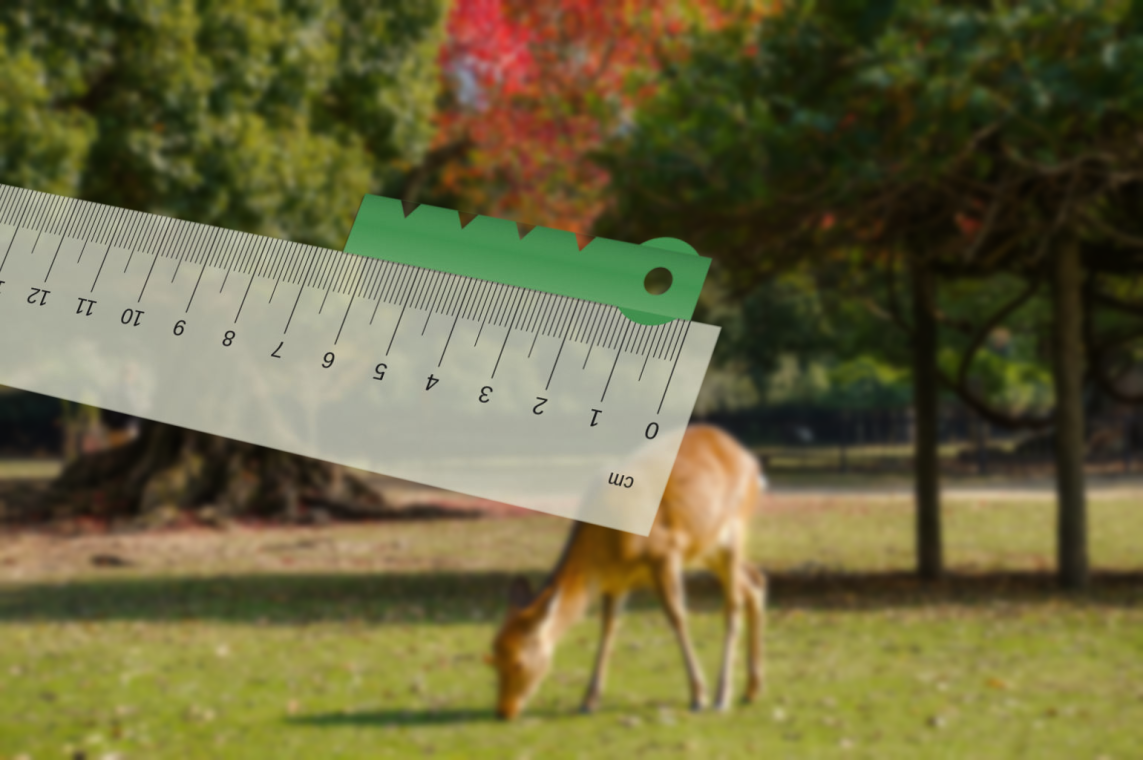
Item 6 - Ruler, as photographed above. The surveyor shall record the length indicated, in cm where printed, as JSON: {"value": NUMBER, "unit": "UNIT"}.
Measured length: {"value": 6.5, "unit": "cm"}
